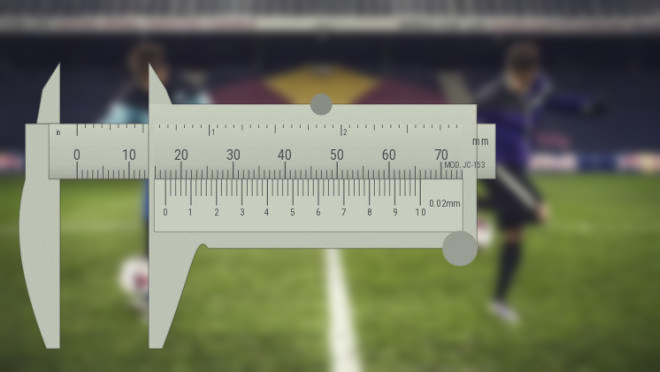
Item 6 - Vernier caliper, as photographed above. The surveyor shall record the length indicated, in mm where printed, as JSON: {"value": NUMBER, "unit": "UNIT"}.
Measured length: {"value": 17.0, "unit": "mm"}
